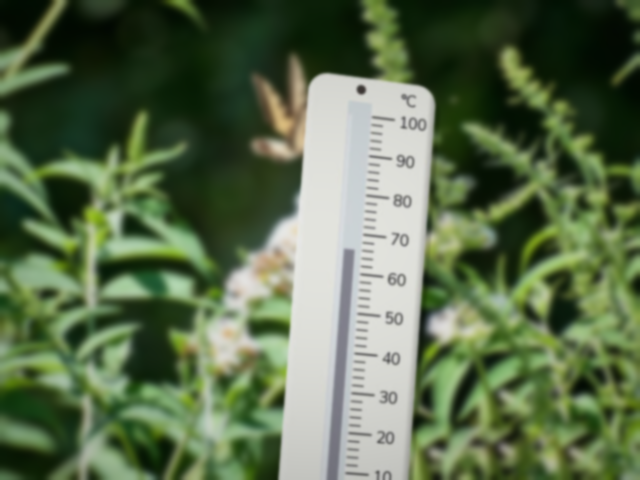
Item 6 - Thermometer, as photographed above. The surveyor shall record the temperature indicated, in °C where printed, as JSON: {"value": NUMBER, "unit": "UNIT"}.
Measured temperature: {"value": 66, "unit": "°C"}
